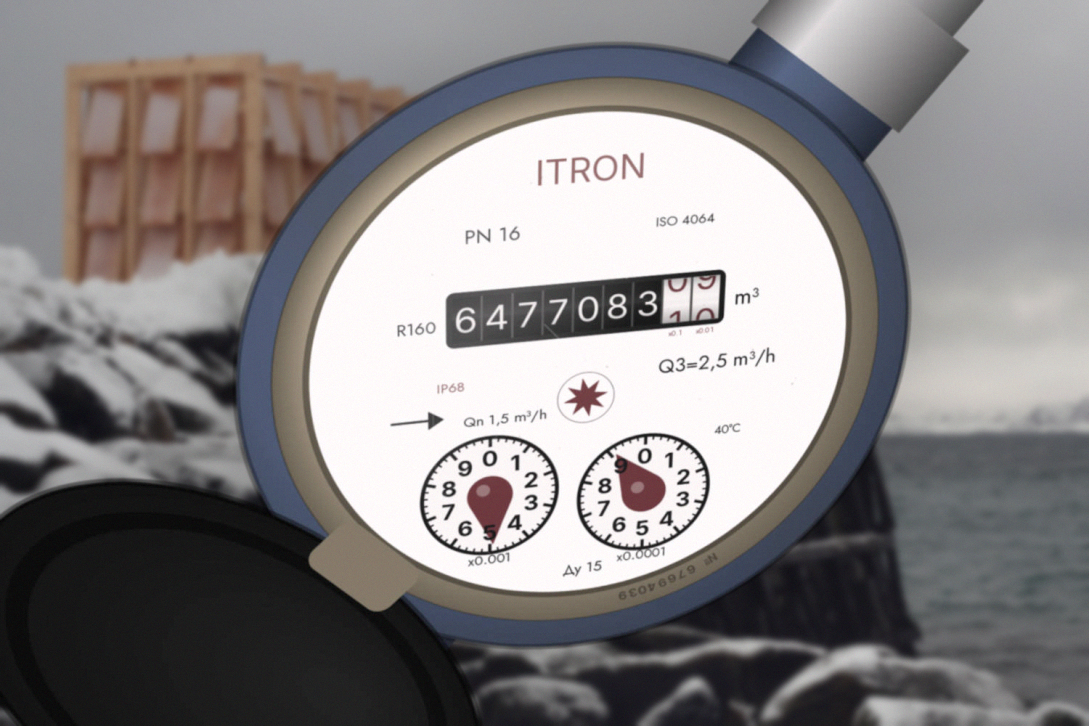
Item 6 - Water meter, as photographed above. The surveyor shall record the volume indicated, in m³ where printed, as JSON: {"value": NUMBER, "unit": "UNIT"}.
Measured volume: {"value": 6477083.0949, "unit": "m³"}
